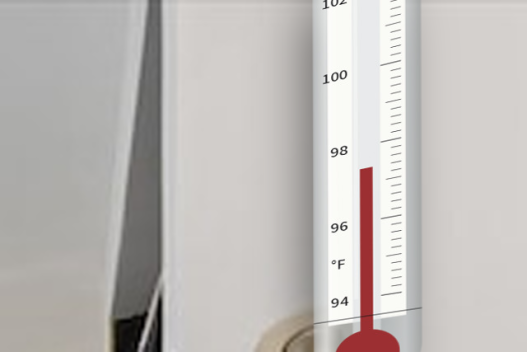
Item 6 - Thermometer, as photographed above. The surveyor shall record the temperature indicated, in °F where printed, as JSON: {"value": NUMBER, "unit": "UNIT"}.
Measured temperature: {"value": 97.4, "unit": "°F"}
